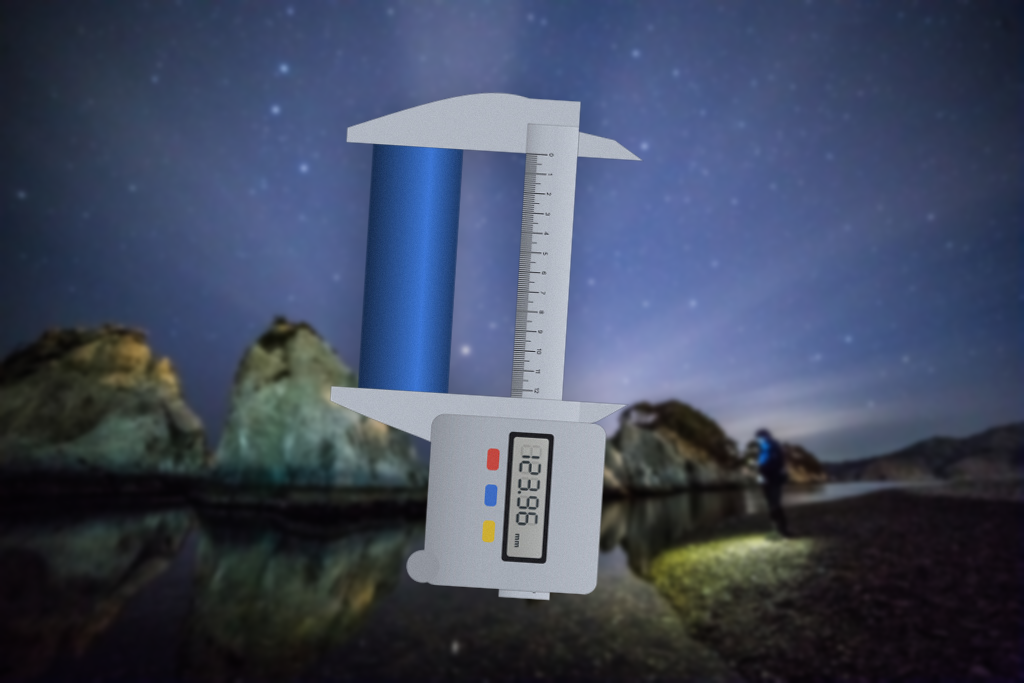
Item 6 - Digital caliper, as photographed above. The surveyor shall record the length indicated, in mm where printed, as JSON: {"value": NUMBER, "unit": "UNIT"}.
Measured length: {"value": 123.96, "unit": "mm"}
